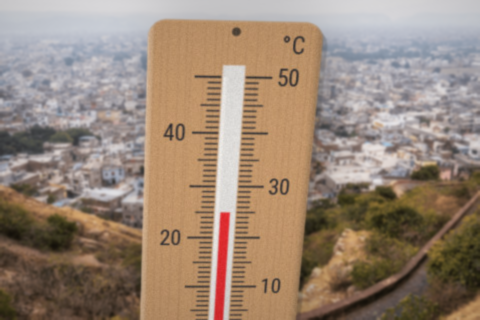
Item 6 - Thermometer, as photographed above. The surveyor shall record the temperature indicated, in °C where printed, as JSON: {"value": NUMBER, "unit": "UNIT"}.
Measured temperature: {"value": 25, "unit": "°C"}
